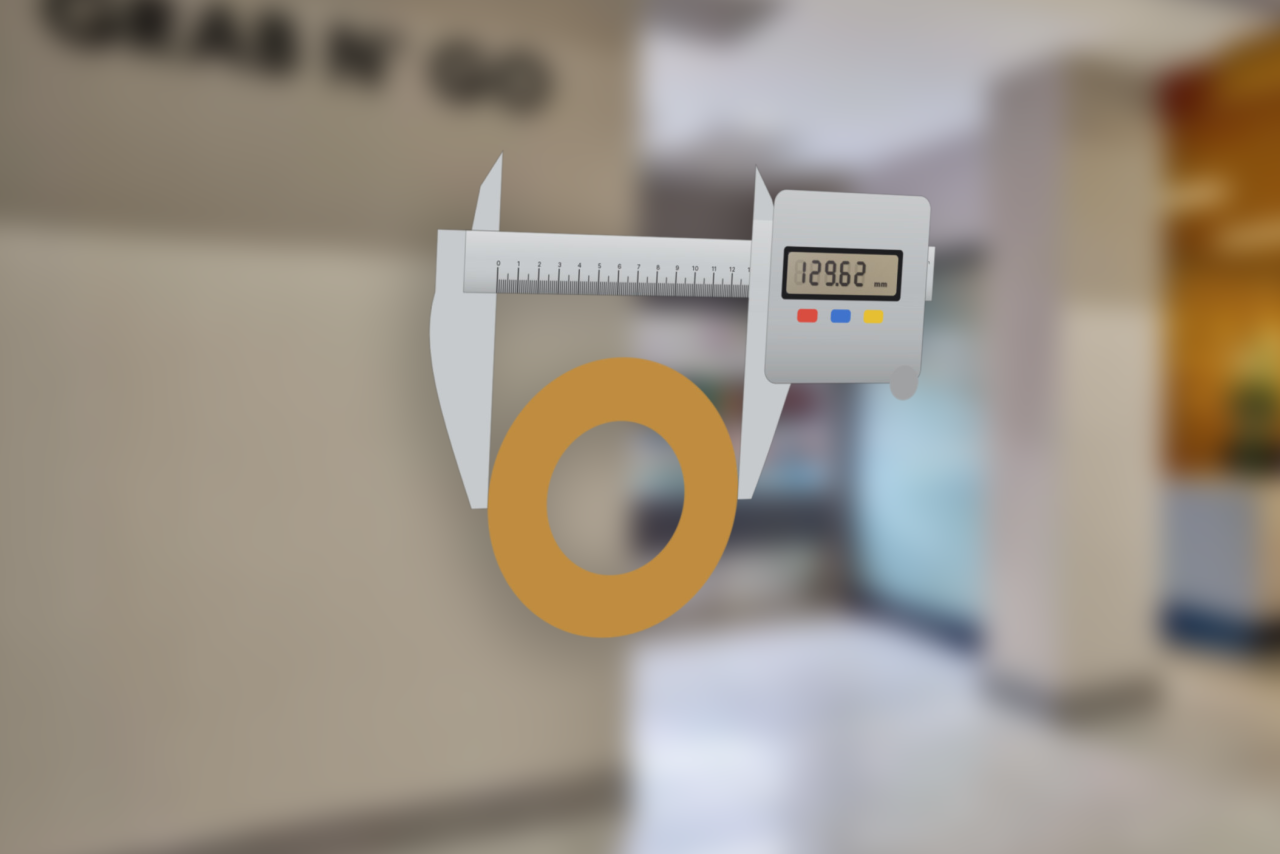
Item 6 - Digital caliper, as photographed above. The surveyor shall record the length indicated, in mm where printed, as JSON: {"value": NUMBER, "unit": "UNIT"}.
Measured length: {"value": 129.62, "unit": "mm"}
